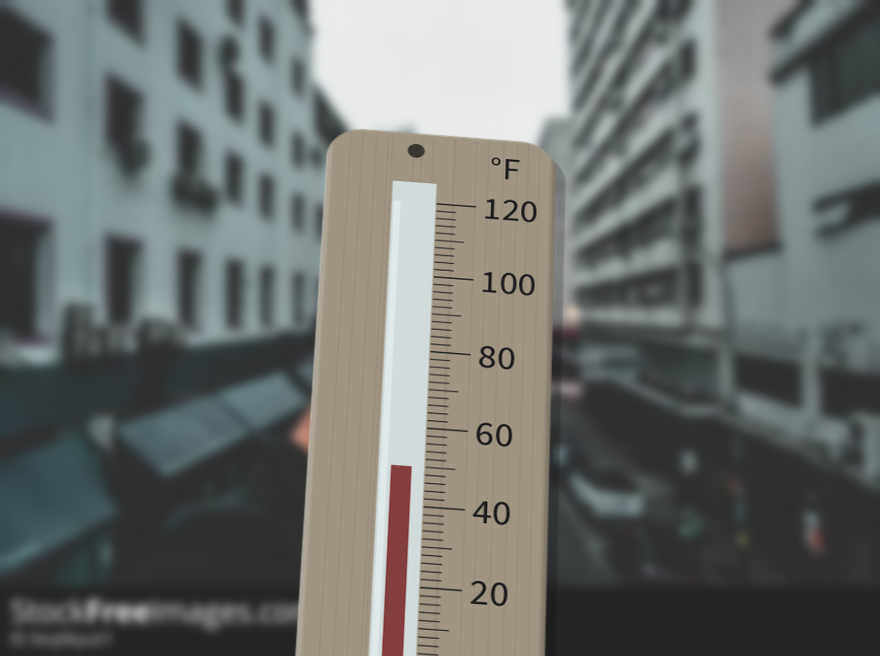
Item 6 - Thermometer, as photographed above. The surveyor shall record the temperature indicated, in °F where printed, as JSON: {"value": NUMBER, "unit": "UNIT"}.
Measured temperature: {"value": 50, "unit": "°F"}
